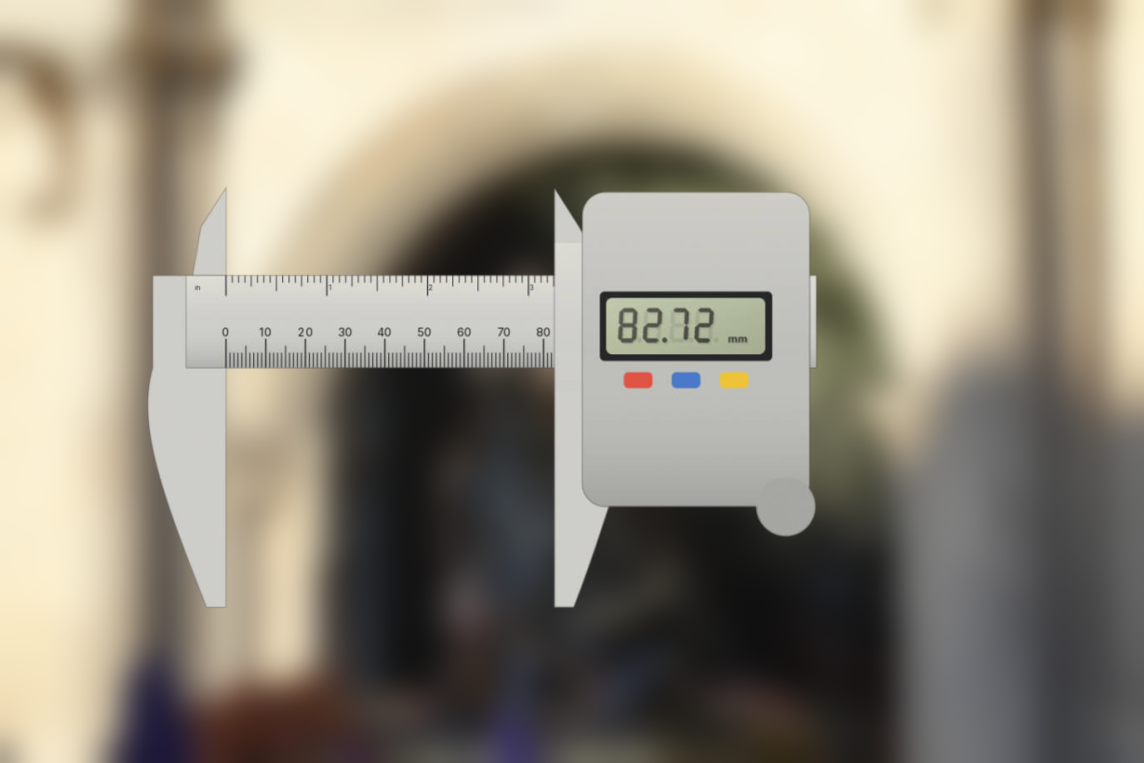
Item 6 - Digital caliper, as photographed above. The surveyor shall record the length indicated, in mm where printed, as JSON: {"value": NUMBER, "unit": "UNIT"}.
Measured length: {"value": 82.72, "unit": "mm"}
